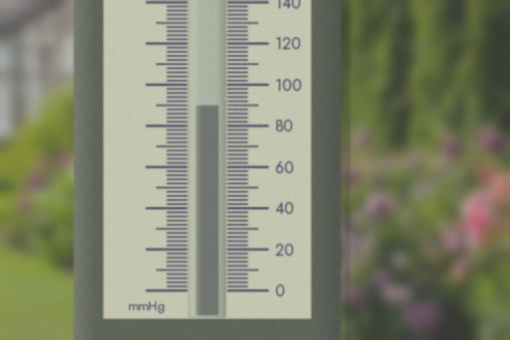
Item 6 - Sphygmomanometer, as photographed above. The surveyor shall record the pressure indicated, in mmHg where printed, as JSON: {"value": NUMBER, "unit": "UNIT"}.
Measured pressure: {"value": 90, "unit": "mmHg"}
